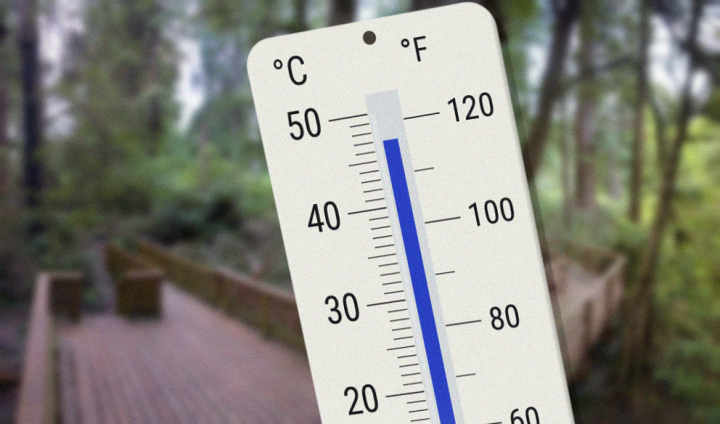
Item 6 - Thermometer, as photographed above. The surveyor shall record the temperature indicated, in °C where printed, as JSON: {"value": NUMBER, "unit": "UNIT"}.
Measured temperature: {"value": 47, "unit": "°C"}
